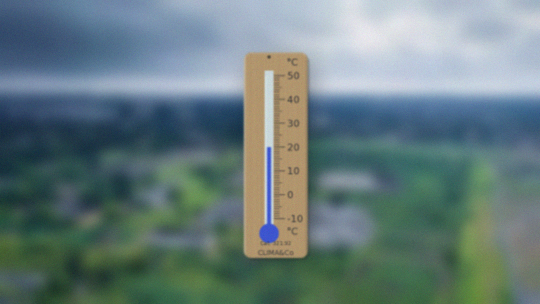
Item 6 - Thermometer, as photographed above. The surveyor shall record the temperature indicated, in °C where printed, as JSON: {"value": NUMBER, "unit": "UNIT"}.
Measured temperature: {"value": 20, "unit": "°C"}
